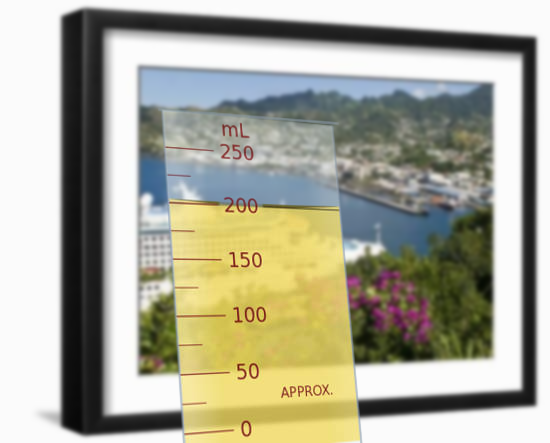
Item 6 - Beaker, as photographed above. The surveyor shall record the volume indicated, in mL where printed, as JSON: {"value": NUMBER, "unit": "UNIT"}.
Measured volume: {"value": 200, "unit": "mL"}
